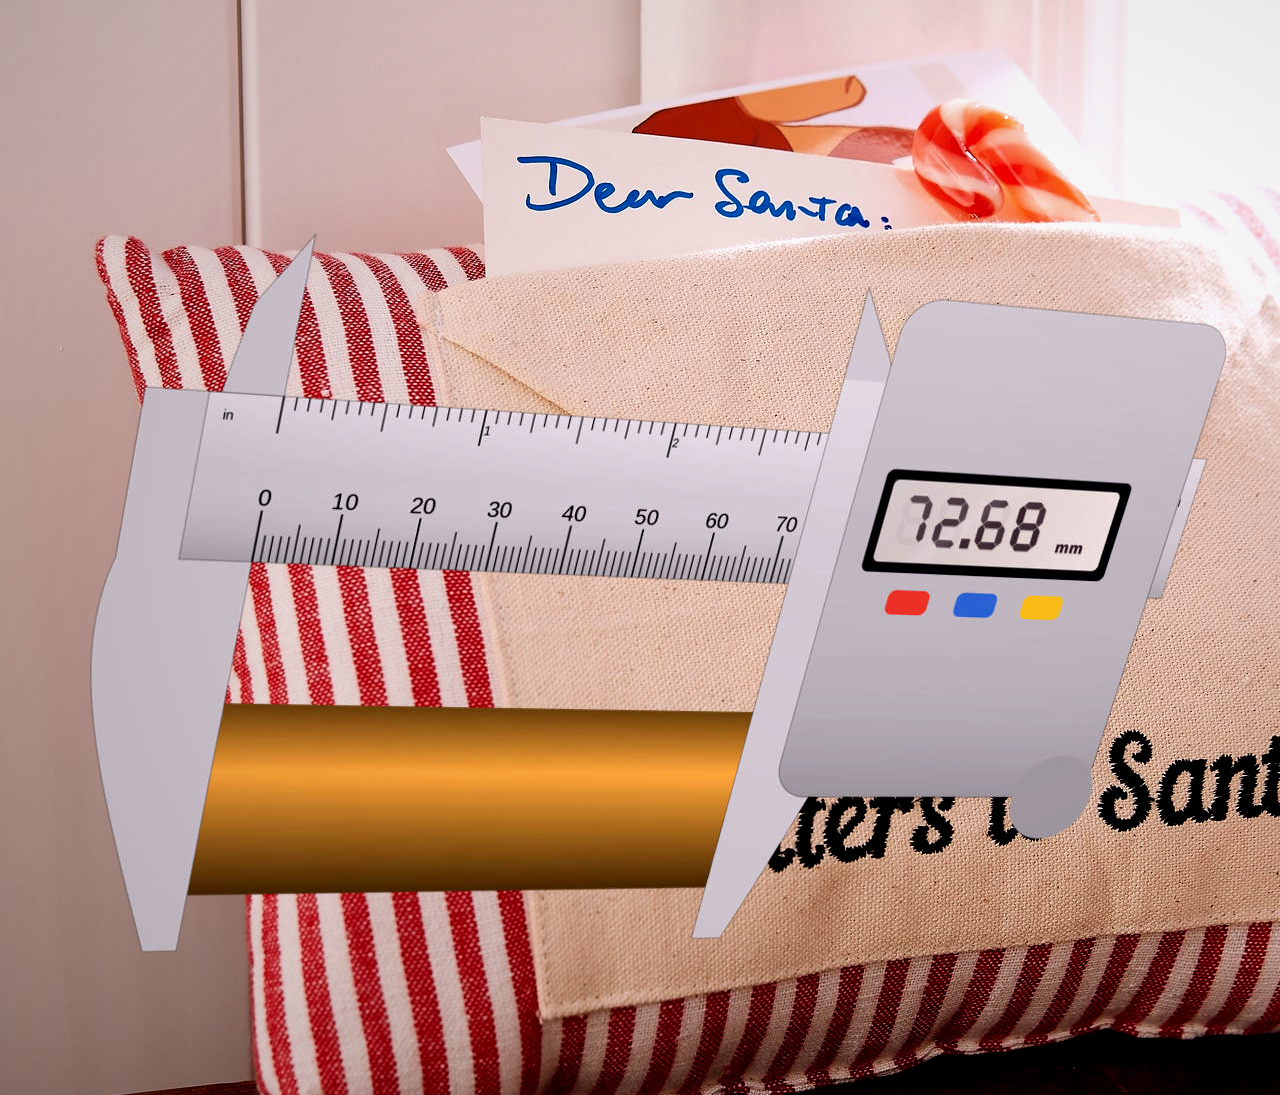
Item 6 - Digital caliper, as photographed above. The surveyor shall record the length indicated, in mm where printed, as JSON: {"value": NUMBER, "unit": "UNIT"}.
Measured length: {"value": 72.68, "unit": "mm"}
